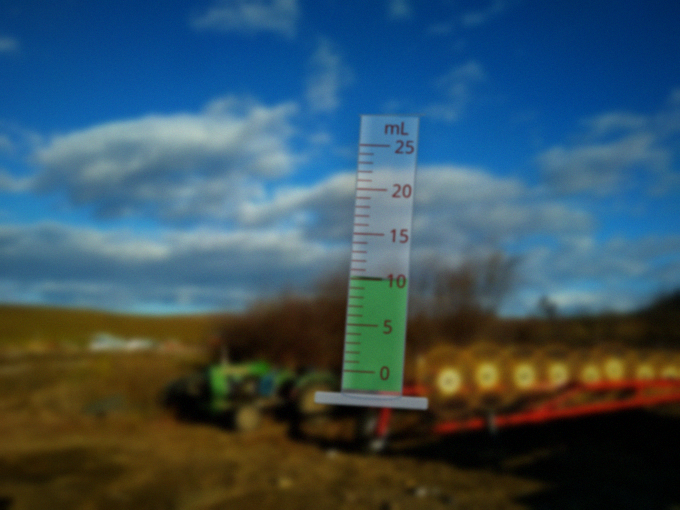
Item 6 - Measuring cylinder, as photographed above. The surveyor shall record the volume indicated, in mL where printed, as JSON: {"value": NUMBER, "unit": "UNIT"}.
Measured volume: {"value": 10, "unit": "mL"}
